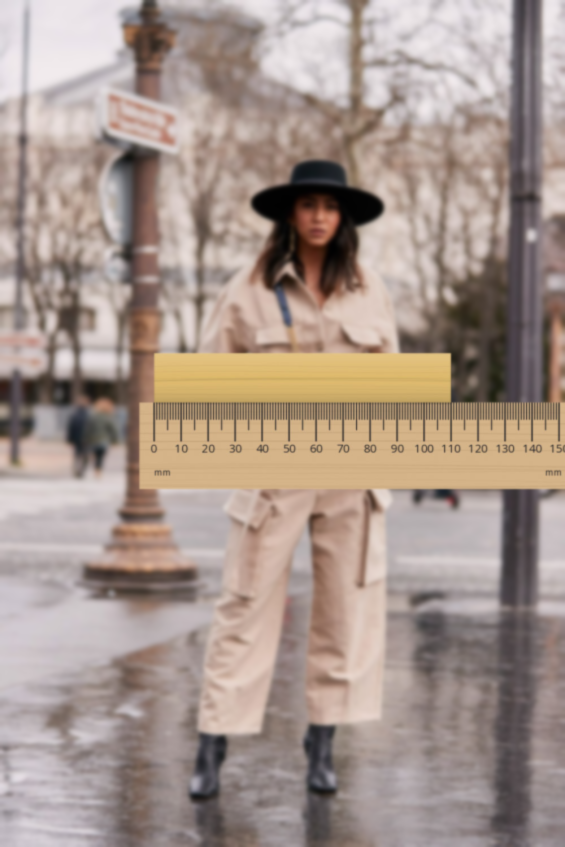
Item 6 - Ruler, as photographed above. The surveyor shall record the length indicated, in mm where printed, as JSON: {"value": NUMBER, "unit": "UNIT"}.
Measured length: {"value": 110, "unit": "mm"}
